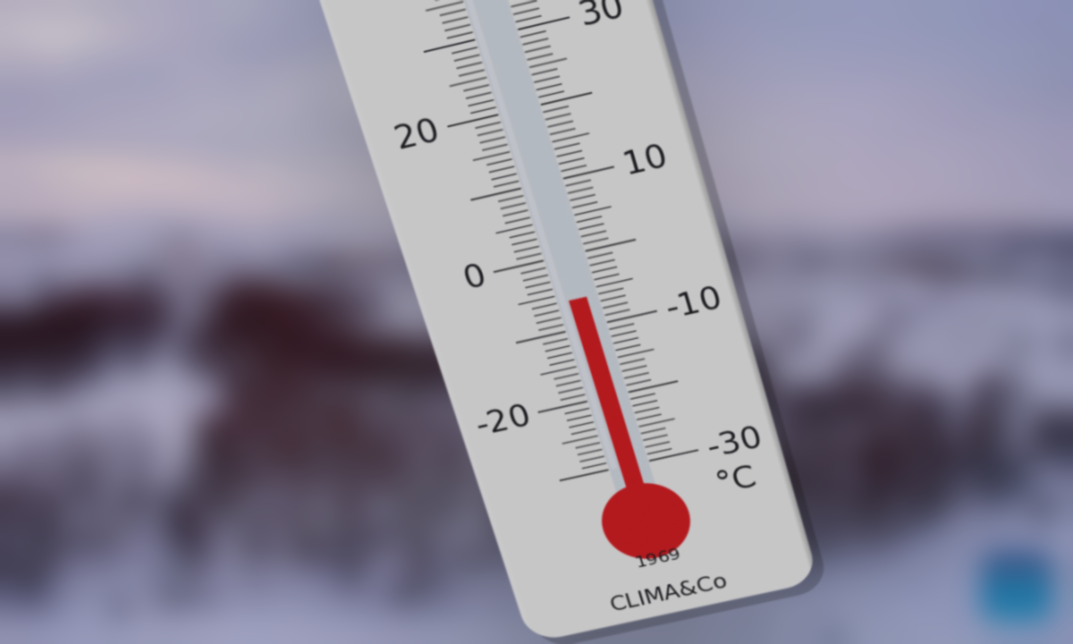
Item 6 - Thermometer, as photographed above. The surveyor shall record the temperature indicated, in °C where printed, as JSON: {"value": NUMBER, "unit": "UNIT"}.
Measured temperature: {"value": -6, "unit": "°C"}
